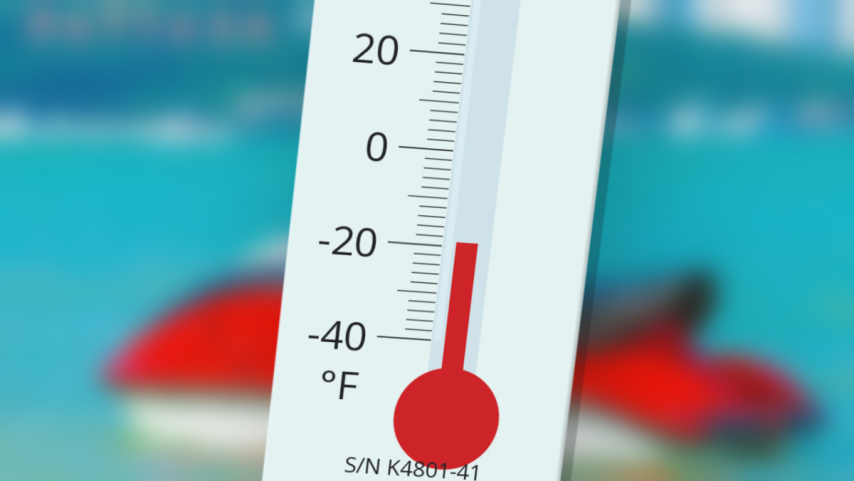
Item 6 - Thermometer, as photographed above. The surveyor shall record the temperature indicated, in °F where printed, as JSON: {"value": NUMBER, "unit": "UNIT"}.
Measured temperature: {"value": -19, "unit": "°F"}
